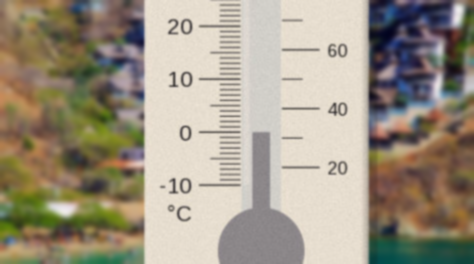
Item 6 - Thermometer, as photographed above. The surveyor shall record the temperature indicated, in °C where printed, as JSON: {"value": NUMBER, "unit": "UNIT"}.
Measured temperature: {"value": 0, "unit": "°C"}
